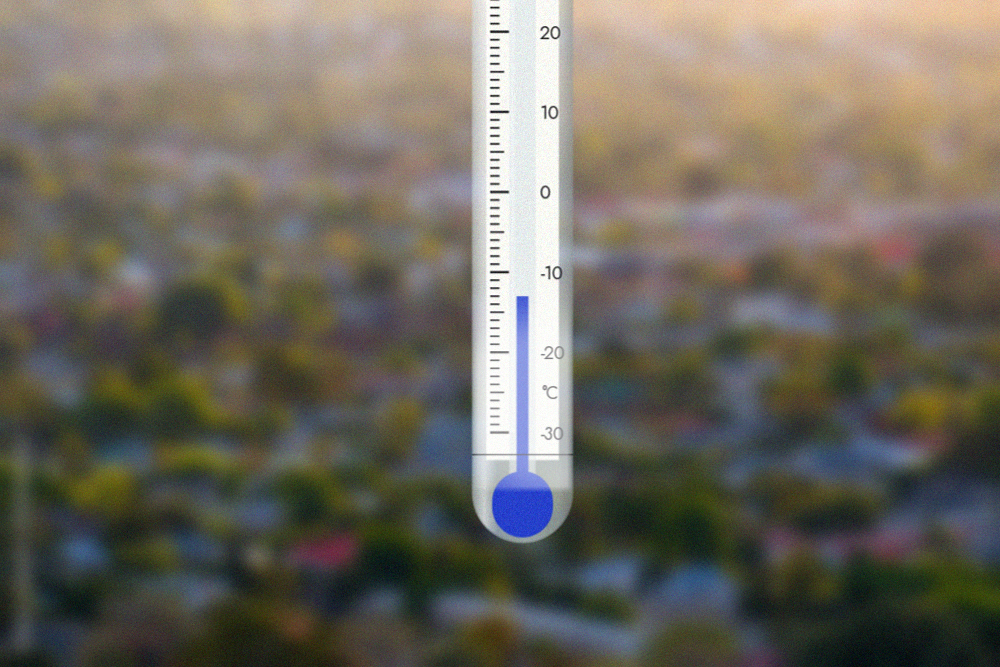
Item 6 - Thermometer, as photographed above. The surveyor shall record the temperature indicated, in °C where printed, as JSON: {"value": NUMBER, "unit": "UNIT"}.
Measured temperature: {"value": -13, "unit": "°C"}
